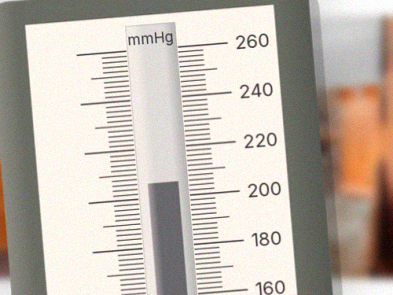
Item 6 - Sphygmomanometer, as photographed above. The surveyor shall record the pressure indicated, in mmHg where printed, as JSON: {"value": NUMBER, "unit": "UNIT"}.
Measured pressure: {"value": 206, "unit": "mmHg"}
